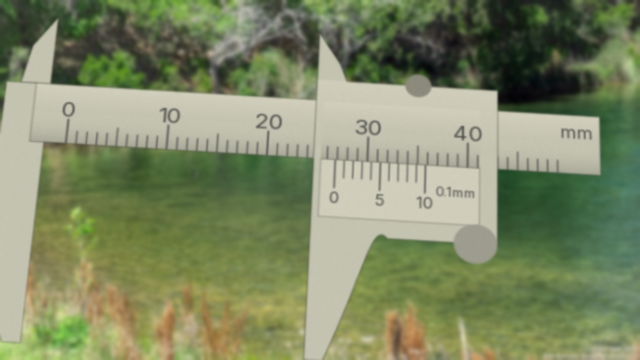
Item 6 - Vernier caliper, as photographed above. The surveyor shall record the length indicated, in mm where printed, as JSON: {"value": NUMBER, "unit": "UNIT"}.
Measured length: {"value": 26.8, "unit": "mm"}
